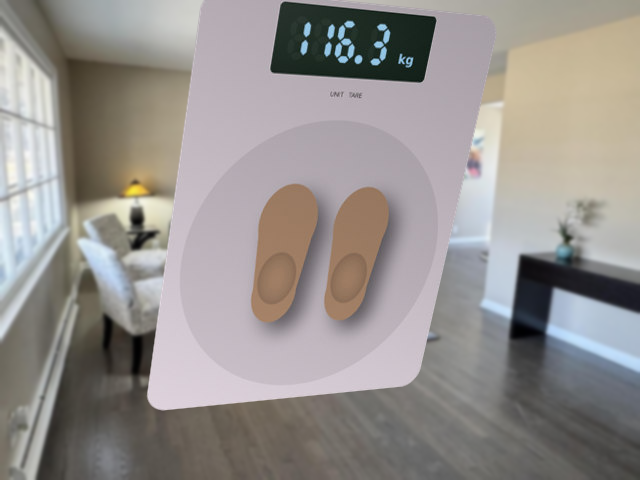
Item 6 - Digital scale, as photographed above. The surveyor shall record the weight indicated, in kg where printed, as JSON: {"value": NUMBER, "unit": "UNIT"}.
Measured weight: {"value": 116.3, "unit": "kg"}
